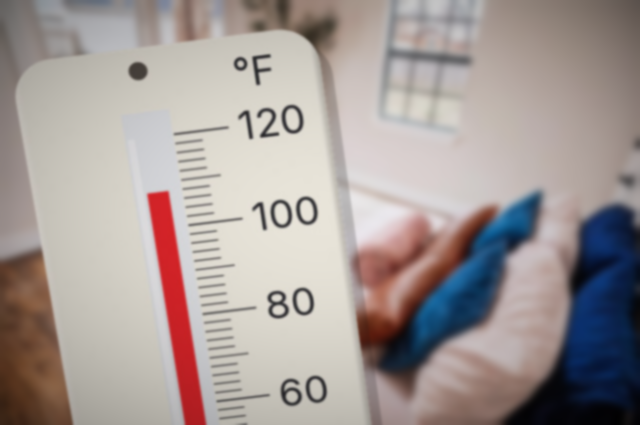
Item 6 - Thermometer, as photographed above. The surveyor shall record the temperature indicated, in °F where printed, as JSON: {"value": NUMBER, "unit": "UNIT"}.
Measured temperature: {"value": 108, "unit": "°F"}
